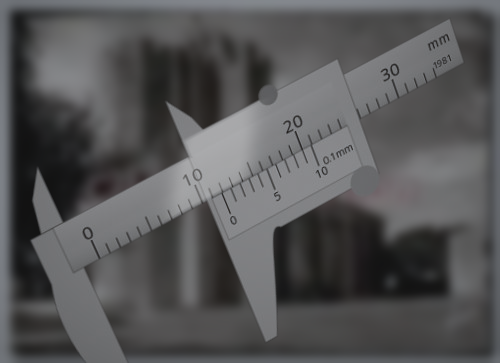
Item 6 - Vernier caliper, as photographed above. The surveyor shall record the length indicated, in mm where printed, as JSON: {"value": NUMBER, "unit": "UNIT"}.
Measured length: {"value": 11.9, "unit": "mm"}
